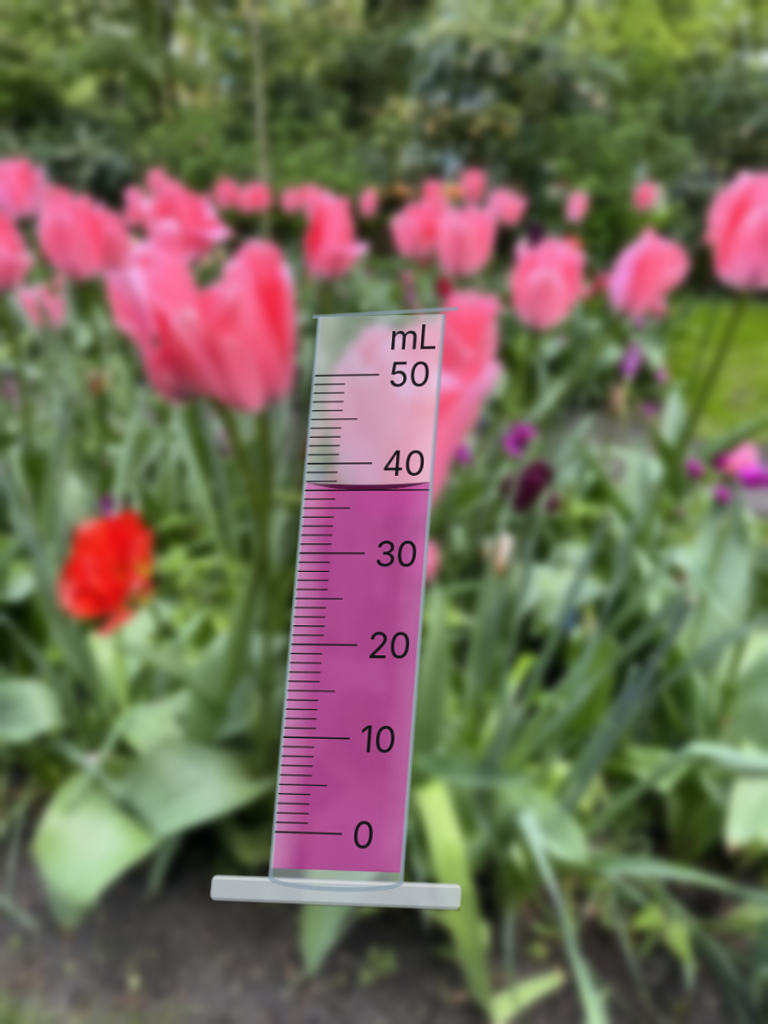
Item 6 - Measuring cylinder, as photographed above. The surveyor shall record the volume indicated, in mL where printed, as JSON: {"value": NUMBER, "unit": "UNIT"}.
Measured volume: {"value": 37, "unit": "mL"}
